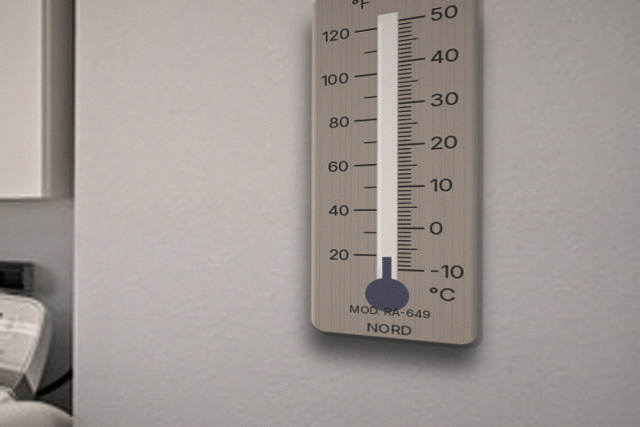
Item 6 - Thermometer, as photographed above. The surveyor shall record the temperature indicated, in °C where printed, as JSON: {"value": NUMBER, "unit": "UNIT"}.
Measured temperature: {"value": -7, "unit": "°C"}
